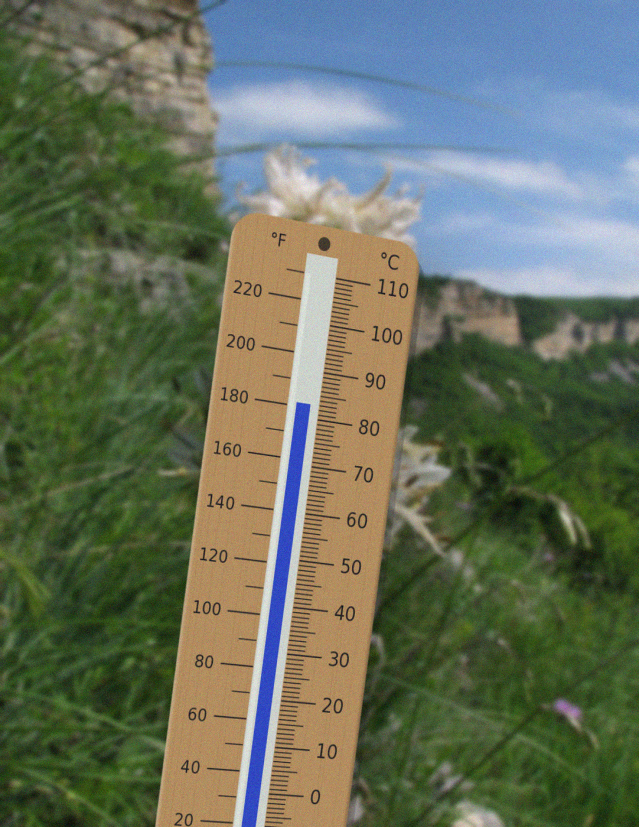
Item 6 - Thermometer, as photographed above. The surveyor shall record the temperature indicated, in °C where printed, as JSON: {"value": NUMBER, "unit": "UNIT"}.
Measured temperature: {"value": 83, "unit": "°C"}
